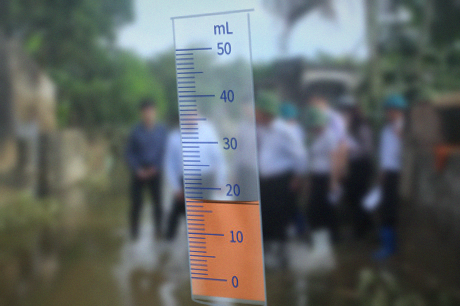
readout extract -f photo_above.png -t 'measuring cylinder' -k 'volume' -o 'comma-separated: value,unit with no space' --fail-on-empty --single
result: 17,mL
